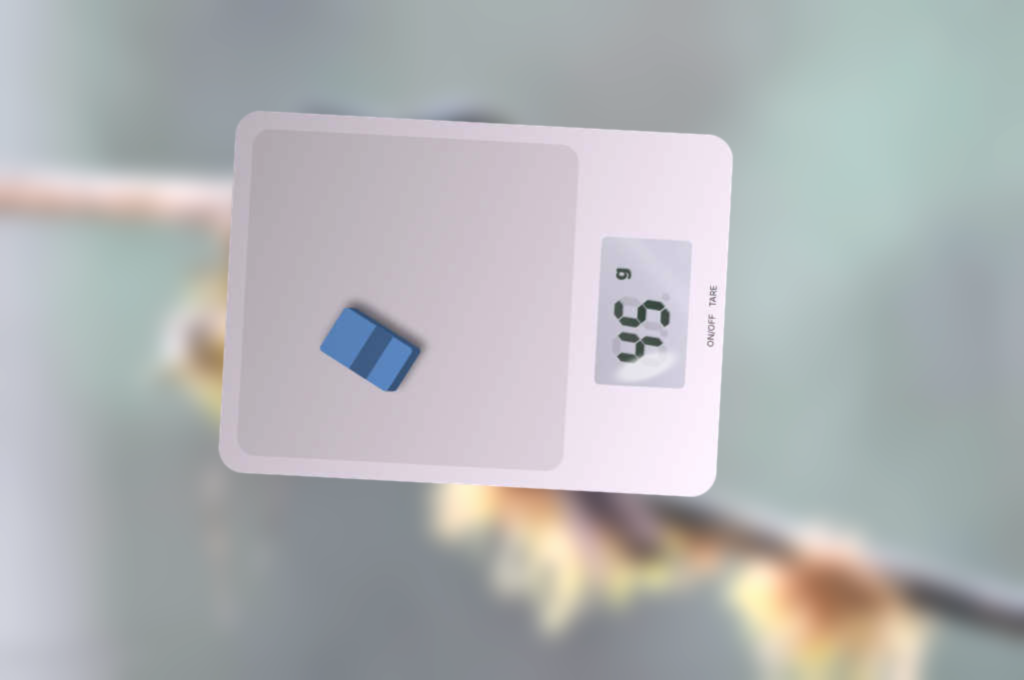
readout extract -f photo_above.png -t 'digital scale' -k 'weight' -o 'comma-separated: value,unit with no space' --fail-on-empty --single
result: 45,g
